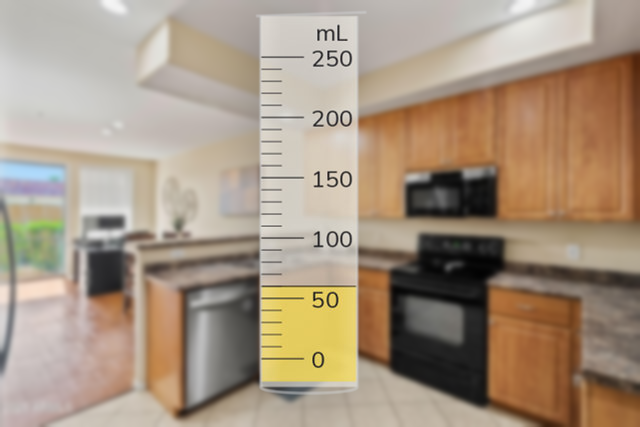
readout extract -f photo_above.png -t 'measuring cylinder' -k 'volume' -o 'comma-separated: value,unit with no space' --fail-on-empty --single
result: 60,mL
